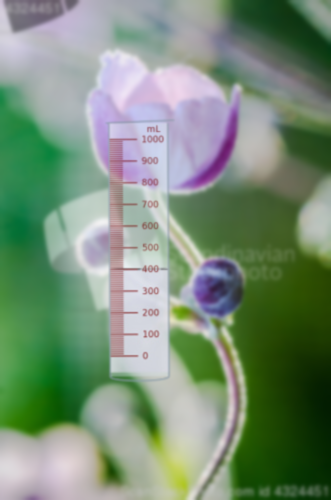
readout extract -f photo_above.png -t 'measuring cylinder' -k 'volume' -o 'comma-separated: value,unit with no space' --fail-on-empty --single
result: 400,mL
